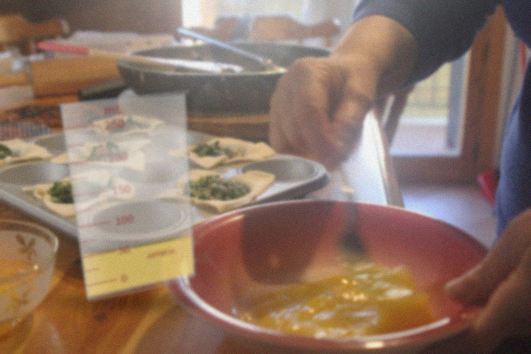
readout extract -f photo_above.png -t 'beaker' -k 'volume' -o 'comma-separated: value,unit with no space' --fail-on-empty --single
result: 50,mL
